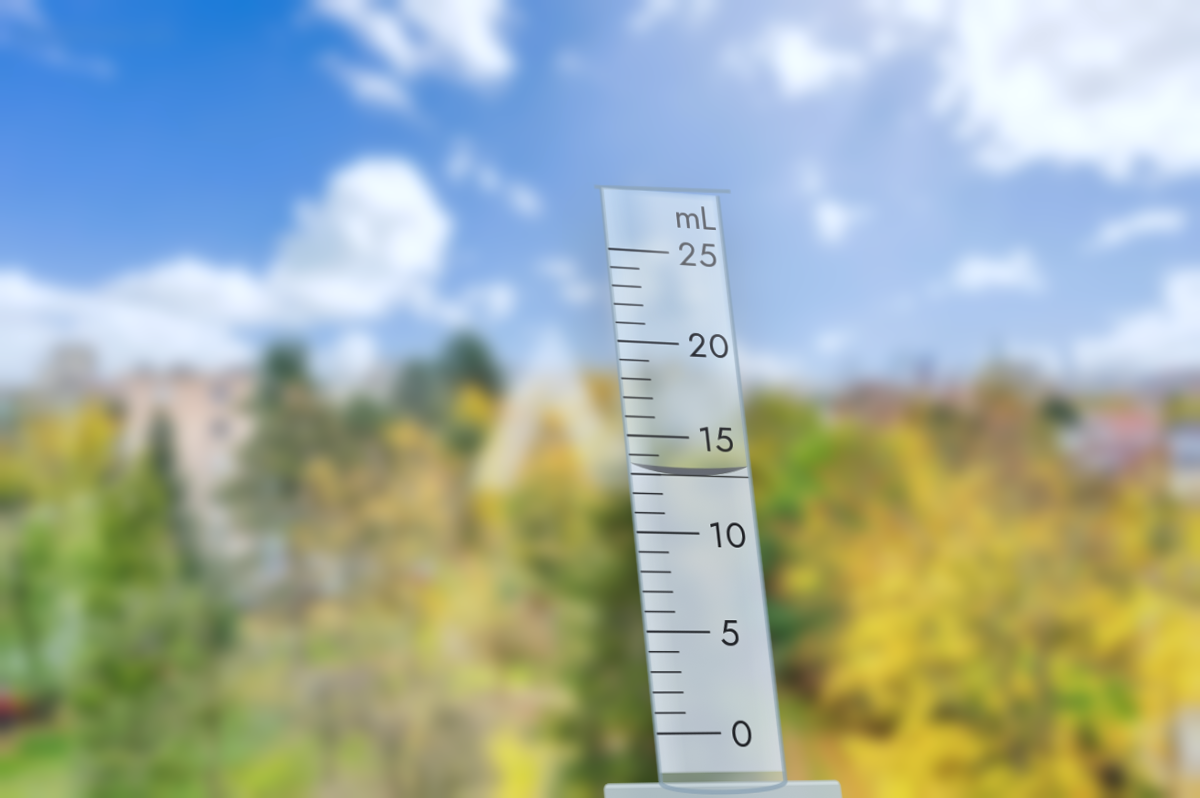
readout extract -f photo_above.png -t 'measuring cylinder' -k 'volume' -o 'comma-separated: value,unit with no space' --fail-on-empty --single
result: 13,mL
